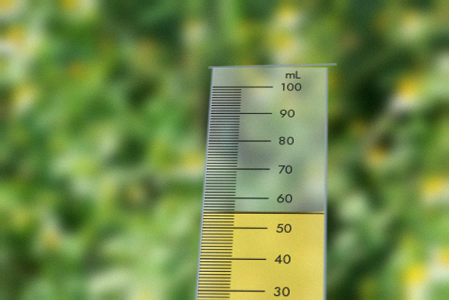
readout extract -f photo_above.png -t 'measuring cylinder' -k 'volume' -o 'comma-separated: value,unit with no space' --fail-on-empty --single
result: 55,mL
